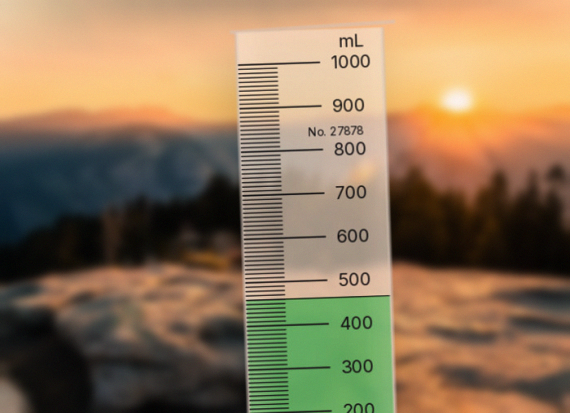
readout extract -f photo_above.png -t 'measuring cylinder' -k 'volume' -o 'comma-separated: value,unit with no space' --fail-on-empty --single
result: 460,mL
